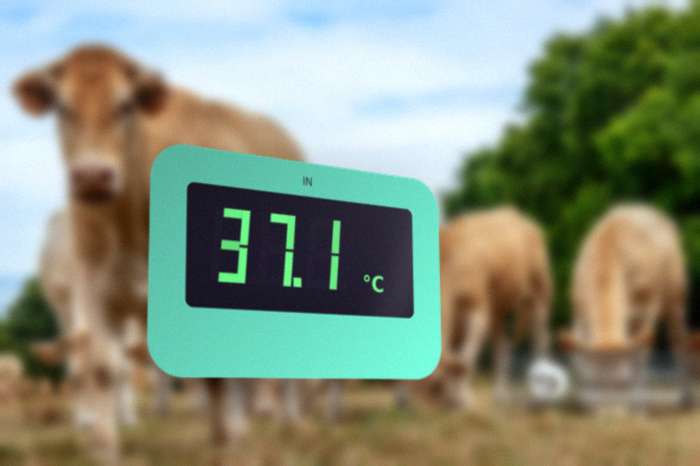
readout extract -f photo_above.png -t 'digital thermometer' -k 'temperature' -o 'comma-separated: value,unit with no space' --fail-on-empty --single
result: 37.1,°C
